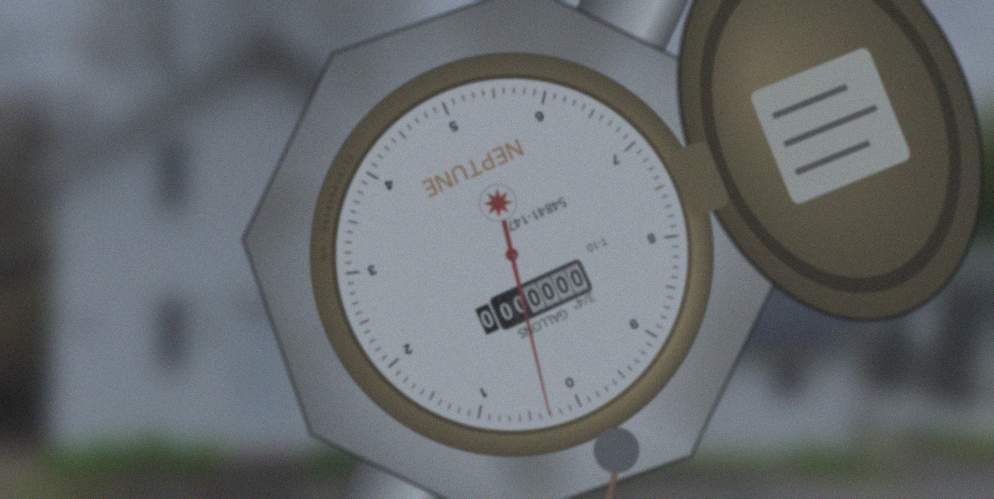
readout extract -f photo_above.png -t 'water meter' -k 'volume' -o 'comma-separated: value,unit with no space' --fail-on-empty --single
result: 0.3,gal
